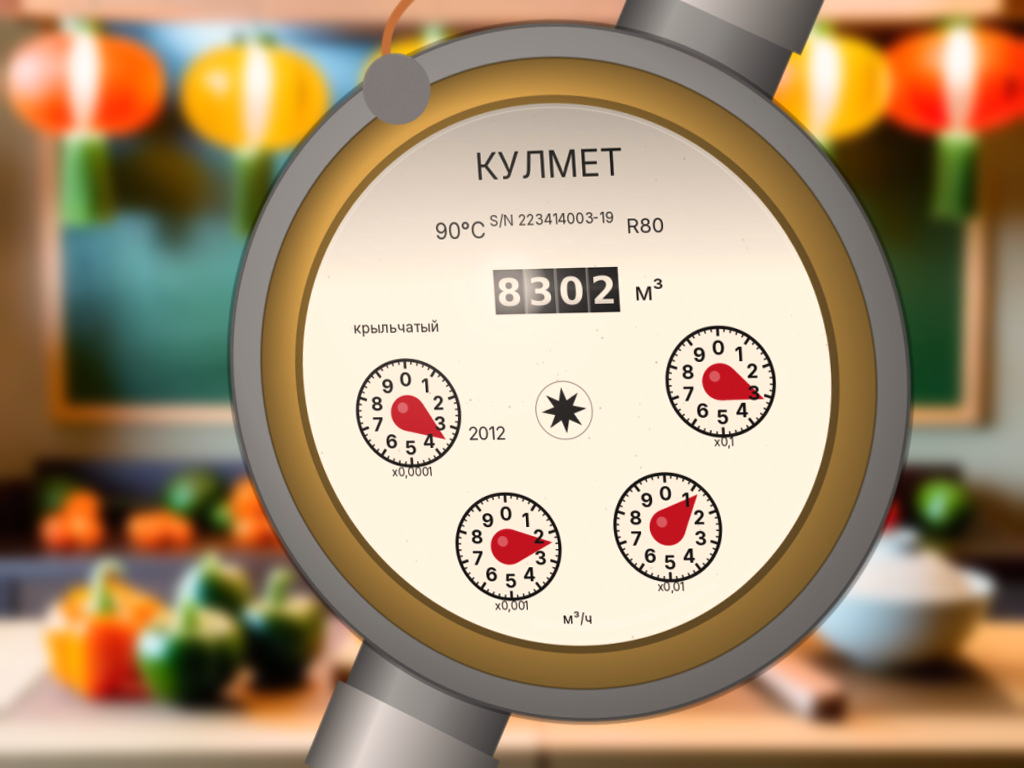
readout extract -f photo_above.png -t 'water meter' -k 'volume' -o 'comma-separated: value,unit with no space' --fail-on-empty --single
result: 8302.3123,m³
